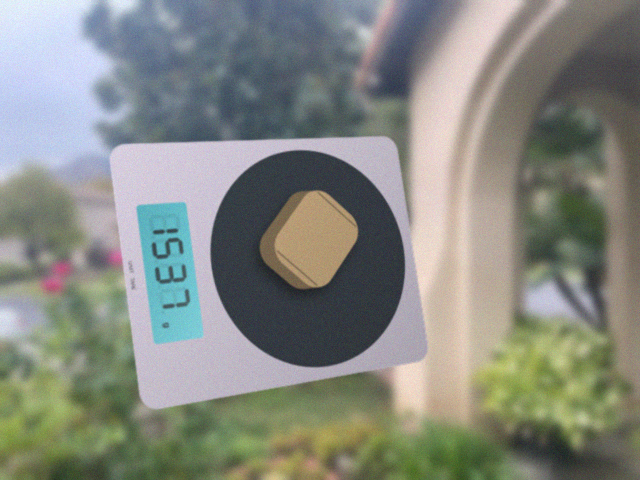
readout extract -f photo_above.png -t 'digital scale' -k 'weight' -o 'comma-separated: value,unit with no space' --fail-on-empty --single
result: 1537,g
